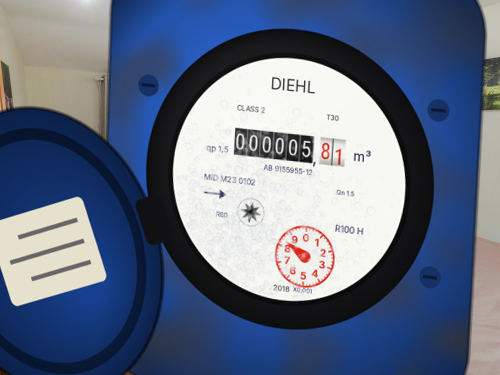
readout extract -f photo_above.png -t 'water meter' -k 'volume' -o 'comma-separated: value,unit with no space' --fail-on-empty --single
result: 5.808,m³
